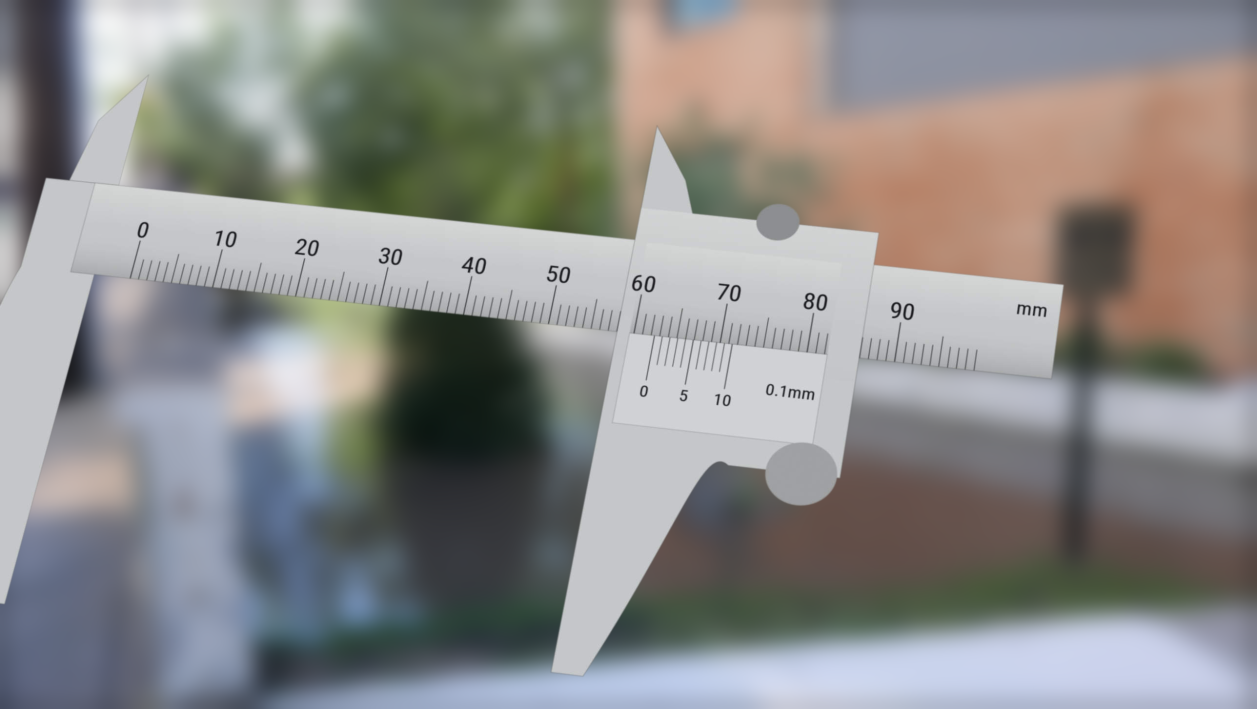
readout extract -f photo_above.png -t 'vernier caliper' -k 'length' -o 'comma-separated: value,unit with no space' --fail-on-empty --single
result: 62.4,mm
